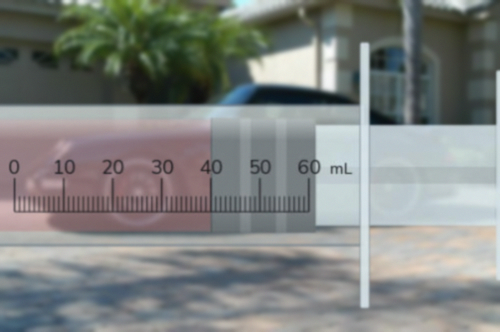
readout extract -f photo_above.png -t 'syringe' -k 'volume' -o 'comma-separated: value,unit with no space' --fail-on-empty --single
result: 40,mL
